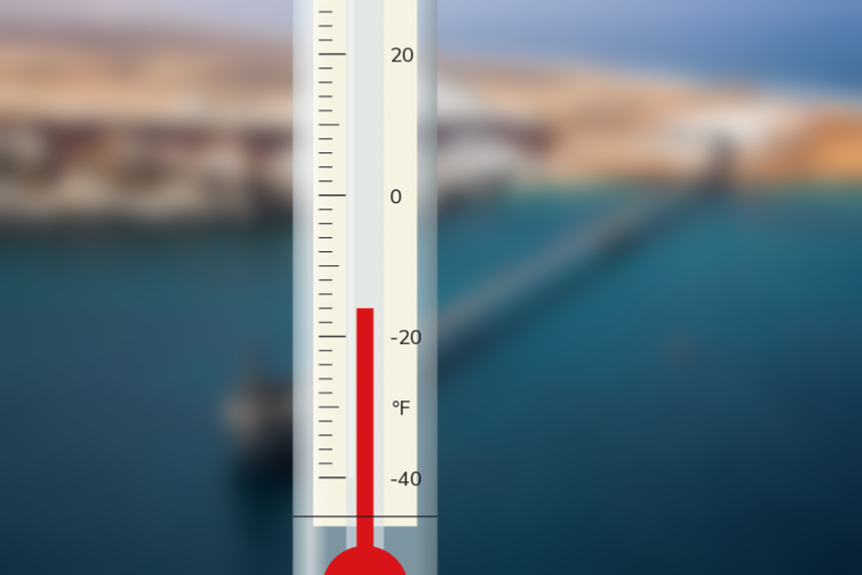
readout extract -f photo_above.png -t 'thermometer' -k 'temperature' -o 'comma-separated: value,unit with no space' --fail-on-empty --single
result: -16,°F
